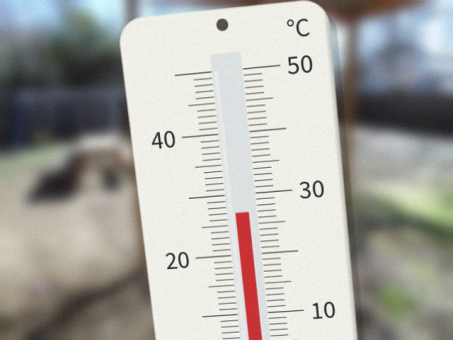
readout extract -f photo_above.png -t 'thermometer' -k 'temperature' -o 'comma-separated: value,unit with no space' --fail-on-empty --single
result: 27,°C
